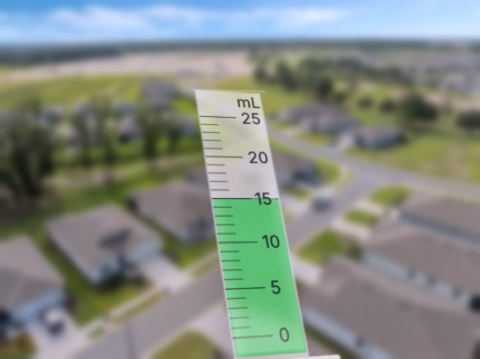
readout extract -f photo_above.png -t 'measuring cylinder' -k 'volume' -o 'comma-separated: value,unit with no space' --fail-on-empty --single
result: 15,mL
